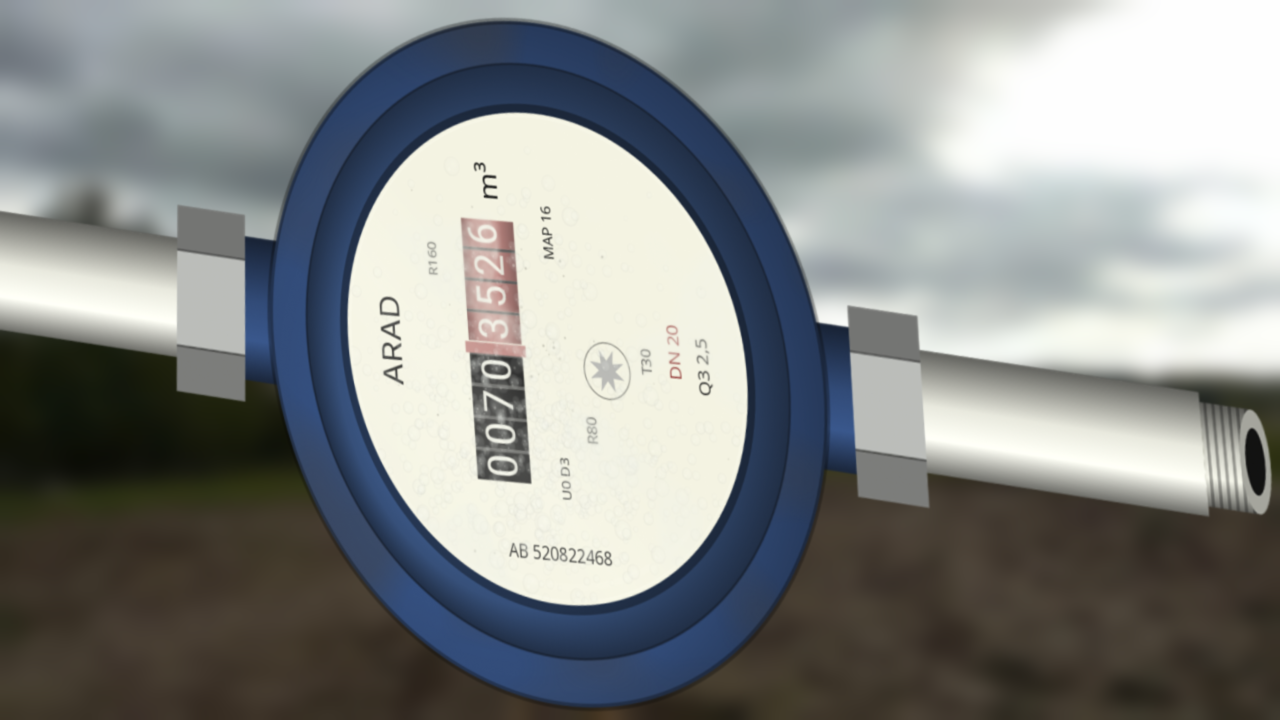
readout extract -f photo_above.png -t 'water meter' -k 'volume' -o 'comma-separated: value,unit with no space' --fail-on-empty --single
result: 70.3526,m³
